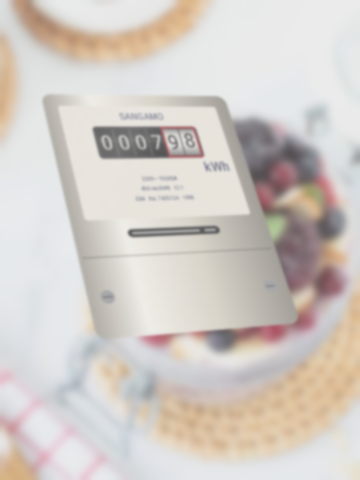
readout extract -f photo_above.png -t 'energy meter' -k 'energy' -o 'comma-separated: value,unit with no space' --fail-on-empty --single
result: 7.98,kWh
